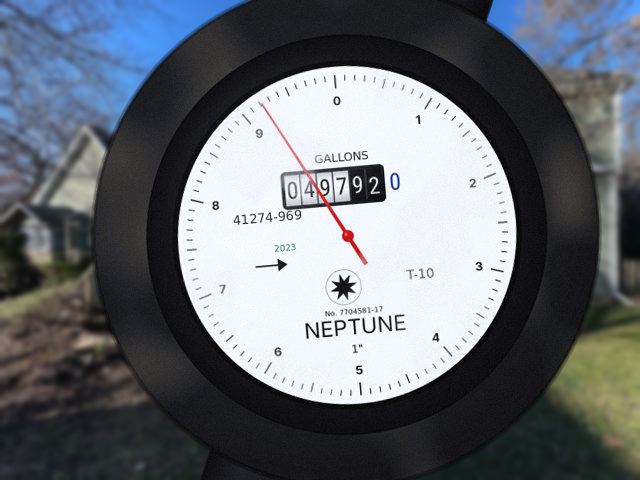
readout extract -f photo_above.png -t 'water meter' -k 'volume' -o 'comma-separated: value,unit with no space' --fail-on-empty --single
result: 497919.2,gal
